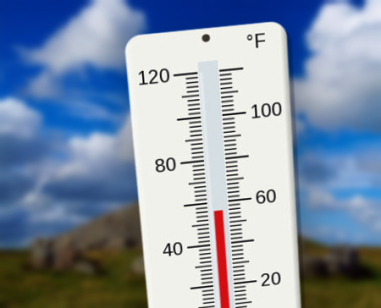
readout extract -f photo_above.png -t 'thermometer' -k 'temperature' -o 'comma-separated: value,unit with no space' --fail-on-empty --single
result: 56,°F
